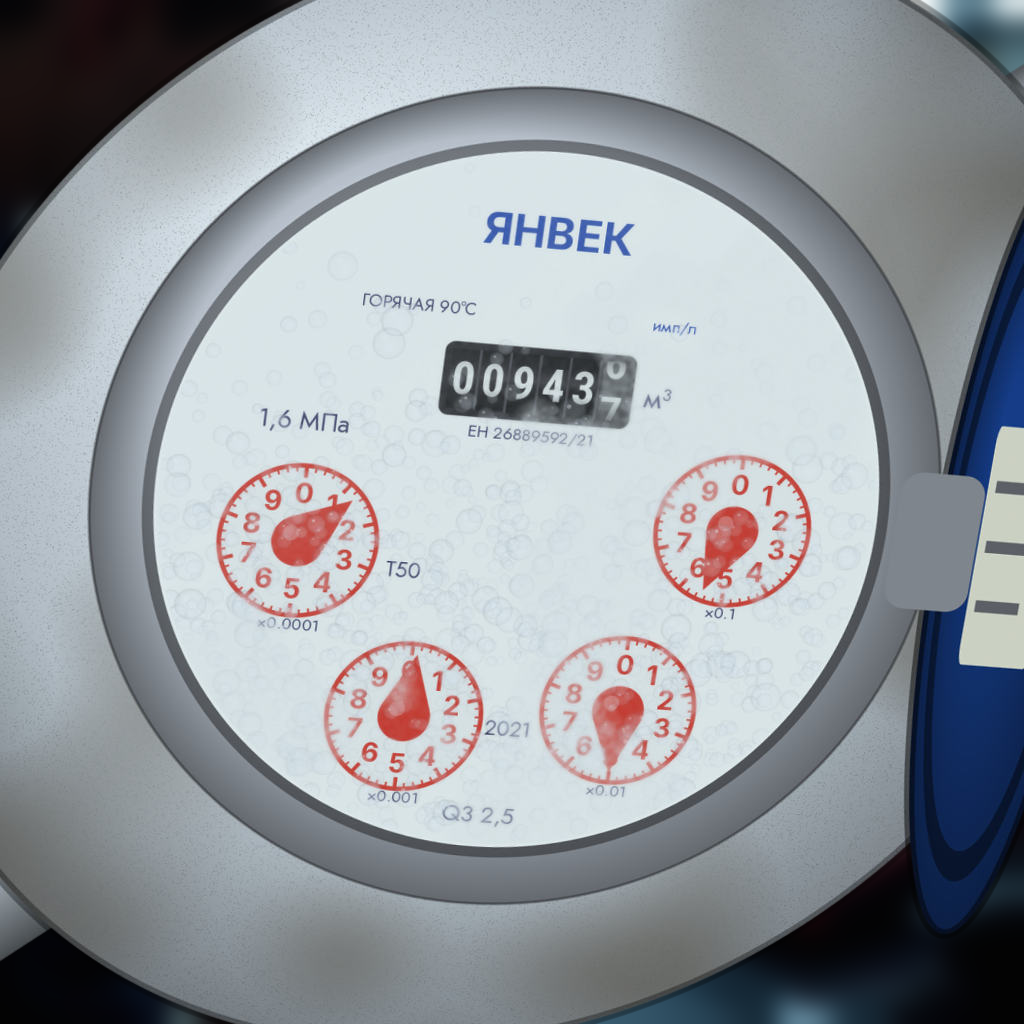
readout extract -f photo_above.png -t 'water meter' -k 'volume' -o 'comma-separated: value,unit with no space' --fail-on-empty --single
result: 9436.5501,m³
